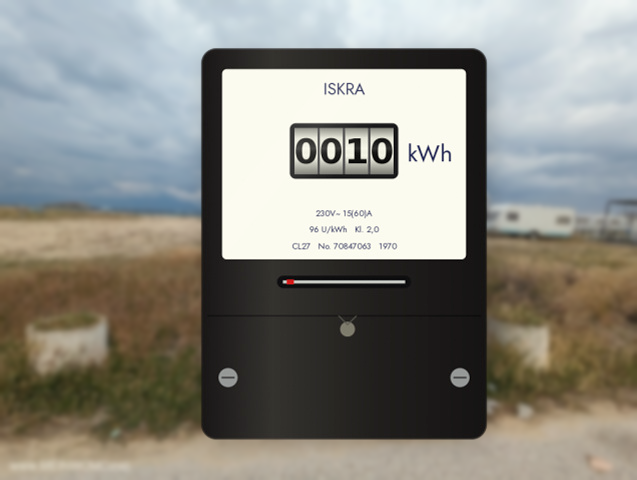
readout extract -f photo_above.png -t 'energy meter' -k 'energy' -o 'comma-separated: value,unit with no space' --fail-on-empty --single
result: 10,kWh
